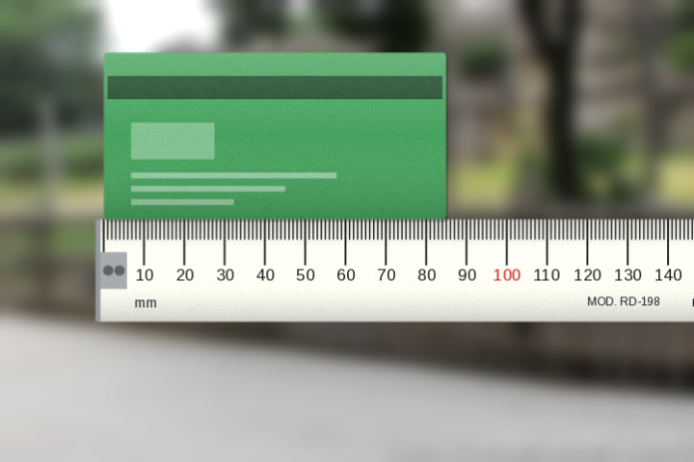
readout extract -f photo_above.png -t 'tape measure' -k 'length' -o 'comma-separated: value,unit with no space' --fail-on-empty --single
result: 85,mm
